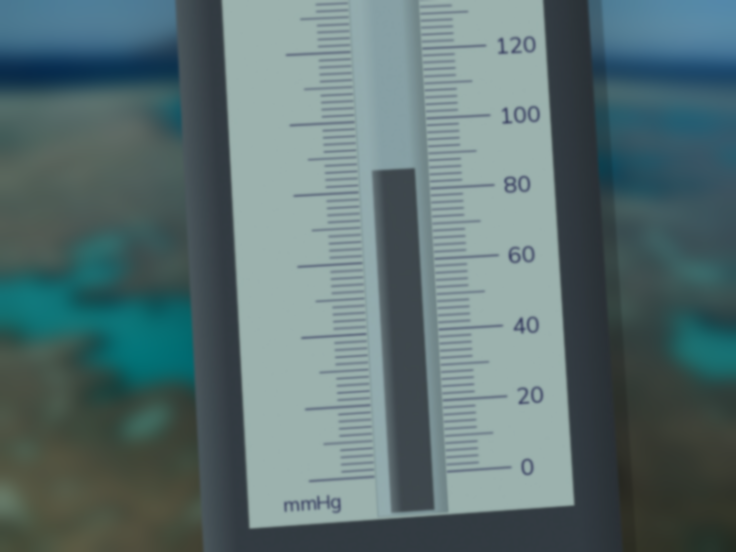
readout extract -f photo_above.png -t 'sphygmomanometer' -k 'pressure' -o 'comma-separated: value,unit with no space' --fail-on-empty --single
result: 86,mmHg
